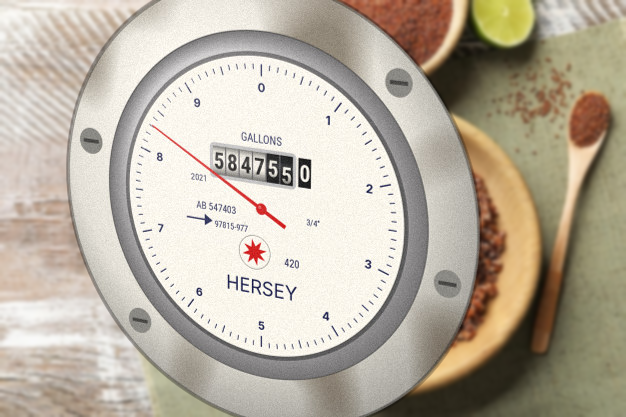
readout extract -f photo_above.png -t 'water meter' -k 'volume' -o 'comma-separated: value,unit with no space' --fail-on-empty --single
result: 5847548.3,gal
